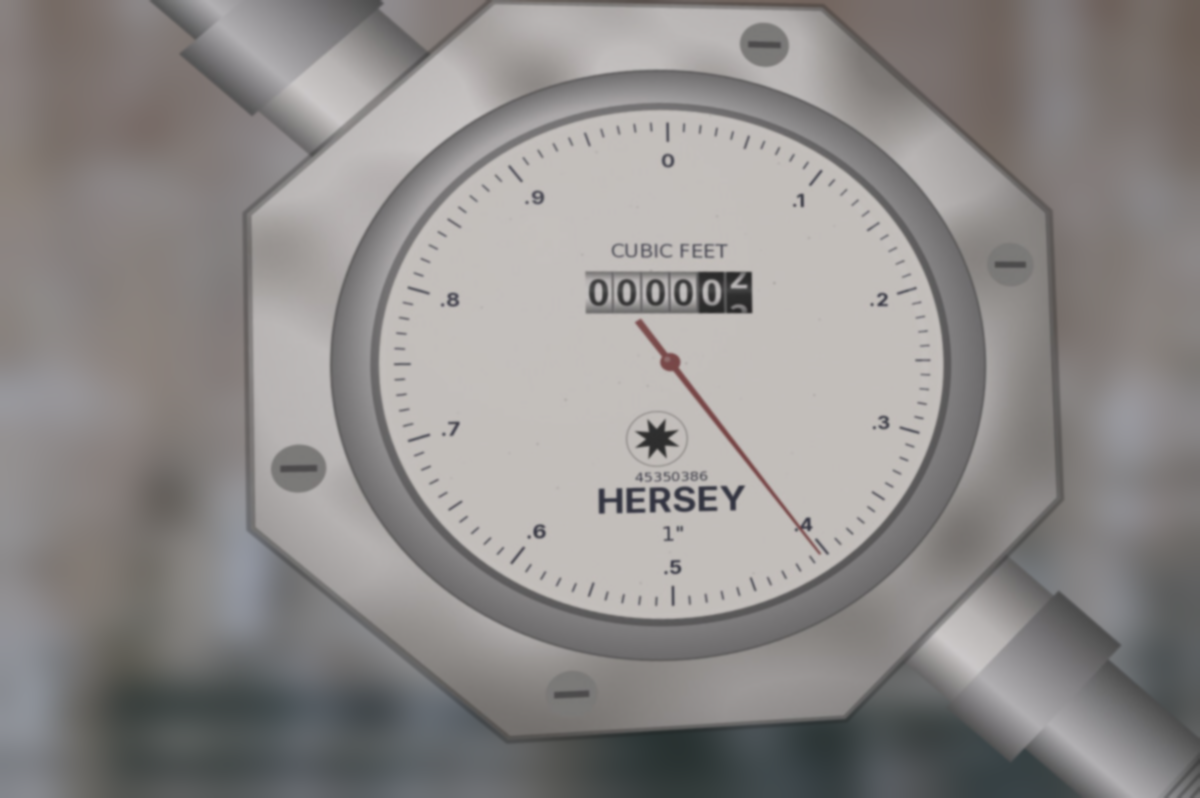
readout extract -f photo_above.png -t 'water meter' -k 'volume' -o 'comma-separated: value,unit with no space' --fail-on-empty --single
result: 2.40,ft³
